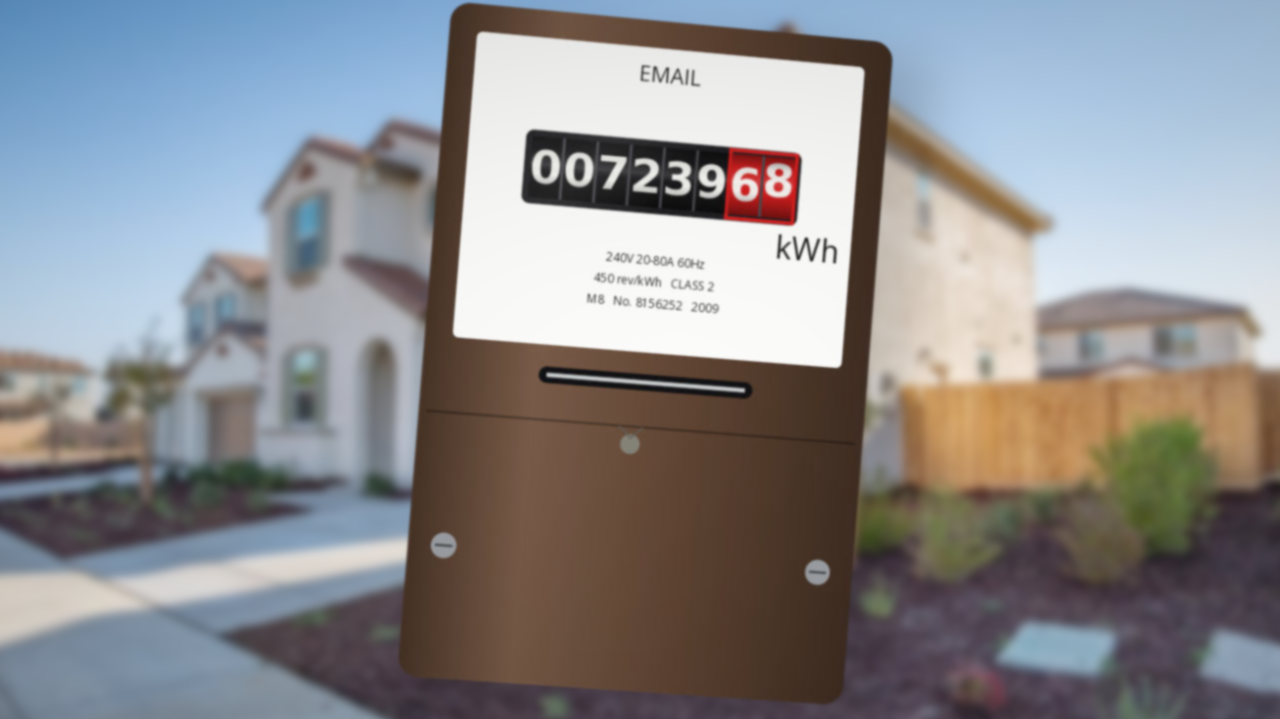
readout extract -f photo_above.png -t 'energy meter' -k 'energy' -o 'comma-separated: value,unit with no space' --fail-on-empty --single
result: 7239.68,kWh
